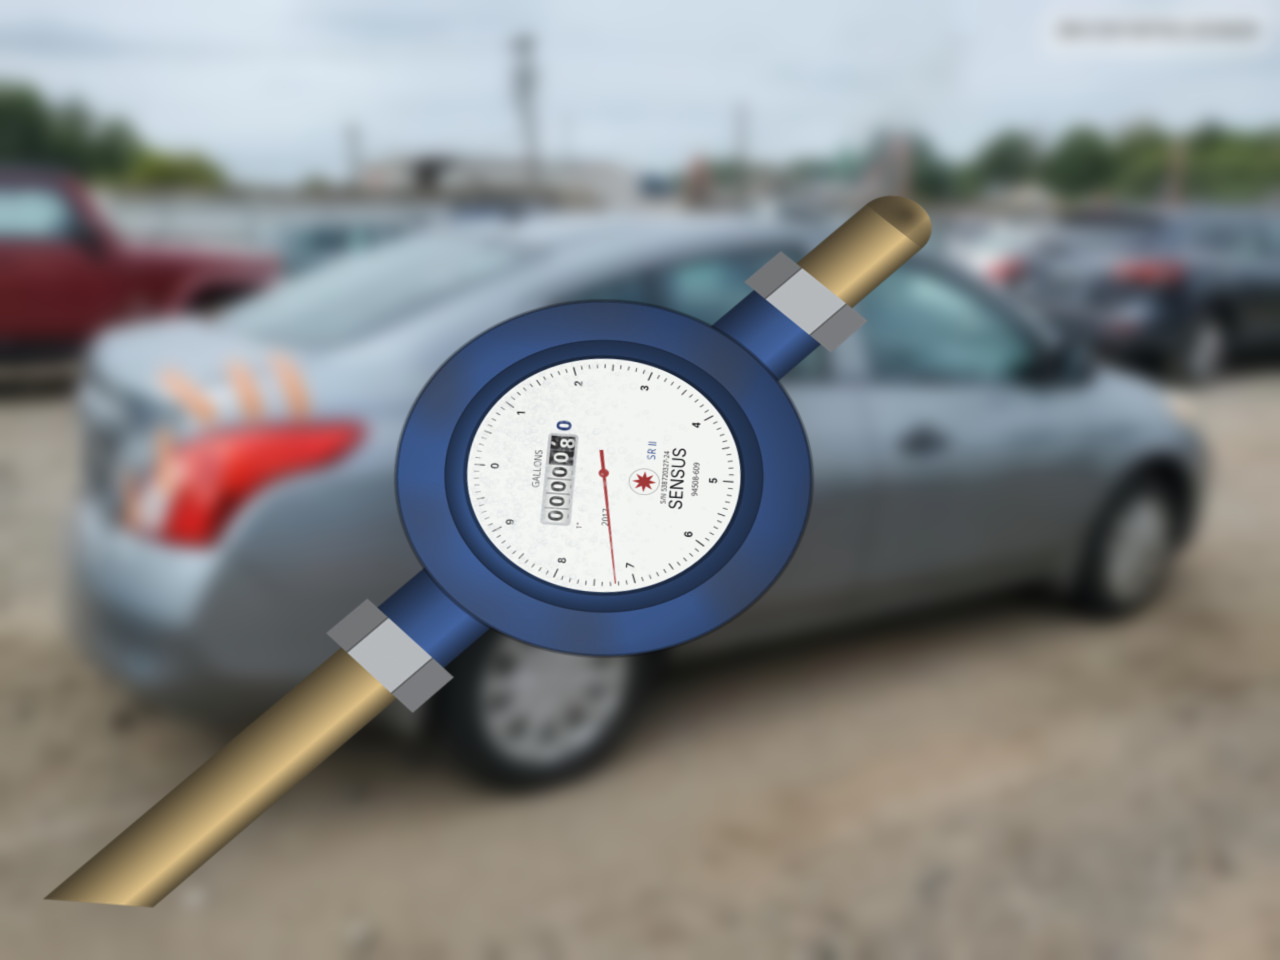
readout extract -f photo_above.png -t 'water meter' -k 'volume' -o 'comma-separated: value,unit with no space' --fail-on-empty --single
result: 77.2,gal
